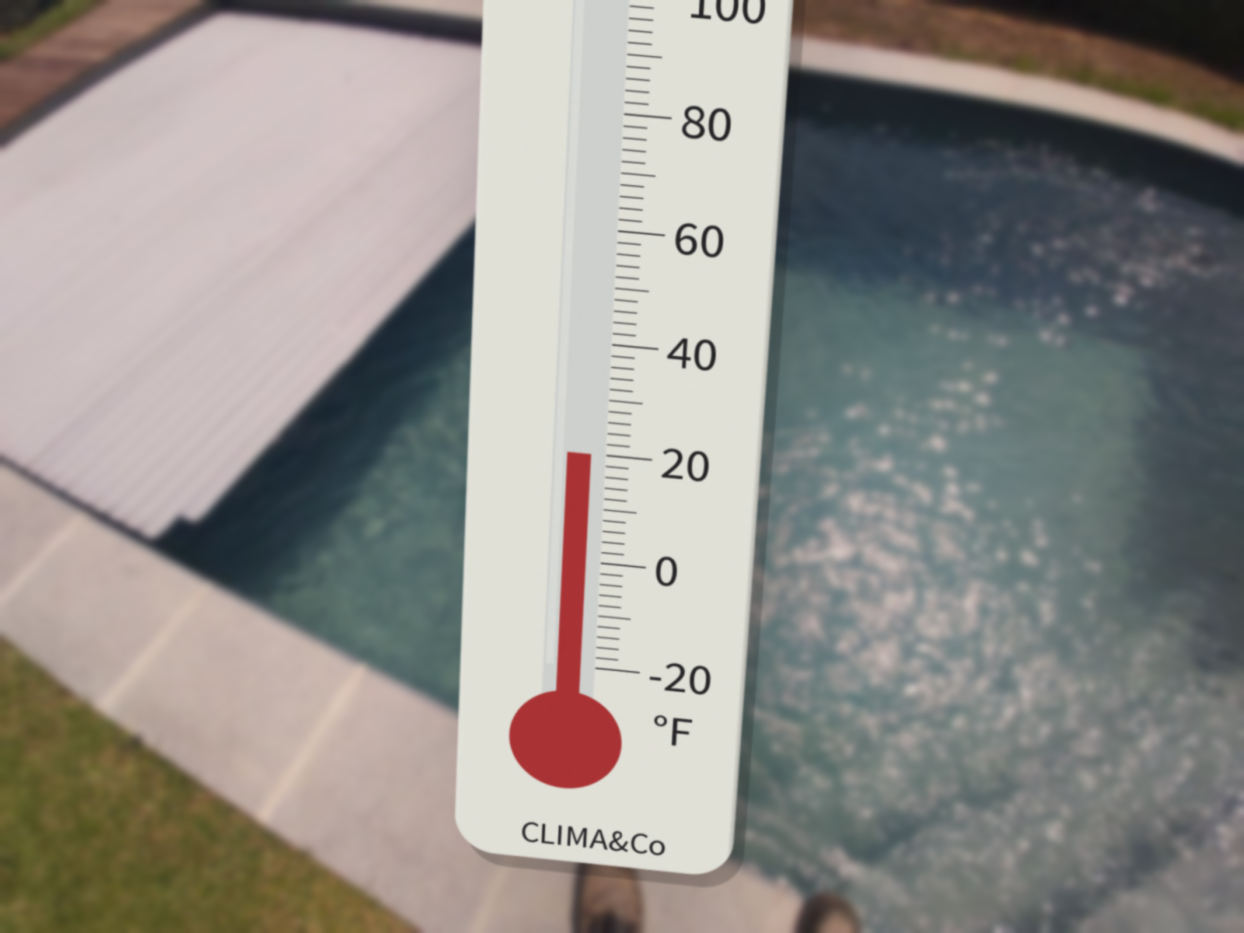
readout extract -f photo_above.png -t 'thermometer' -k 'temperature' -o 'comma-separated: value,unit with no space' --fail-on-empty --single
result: 20,°F
